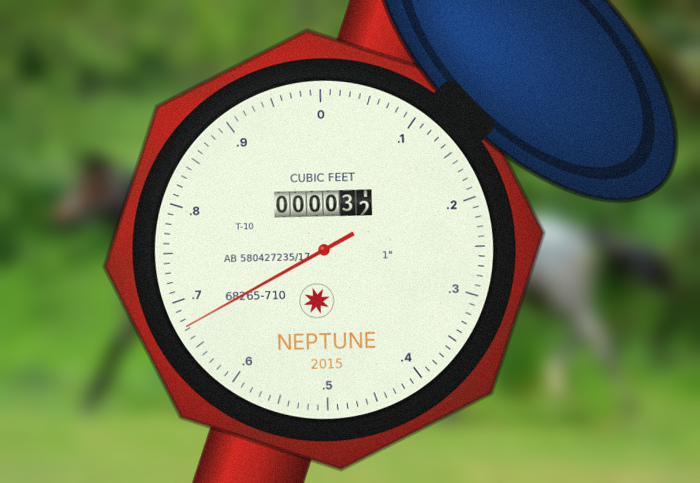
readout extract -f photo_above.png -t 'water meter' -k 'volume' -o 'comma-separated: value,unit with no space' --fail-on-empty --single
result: 31.67,ft³
